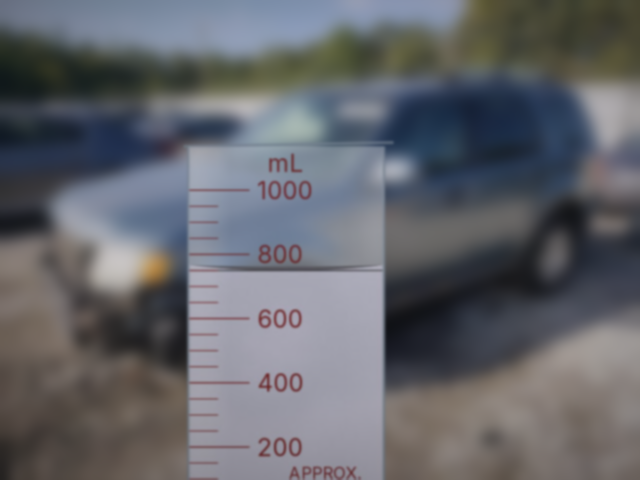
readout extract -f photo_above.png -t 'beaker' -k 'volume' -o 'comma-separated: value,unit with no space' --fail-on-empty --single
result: 750,mL
